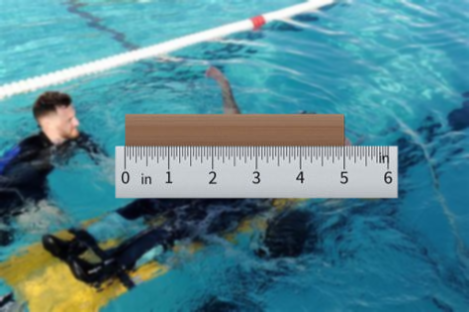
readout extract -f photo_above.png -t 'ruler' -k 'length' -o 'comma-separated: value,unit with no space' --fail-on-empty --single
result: 5,in
